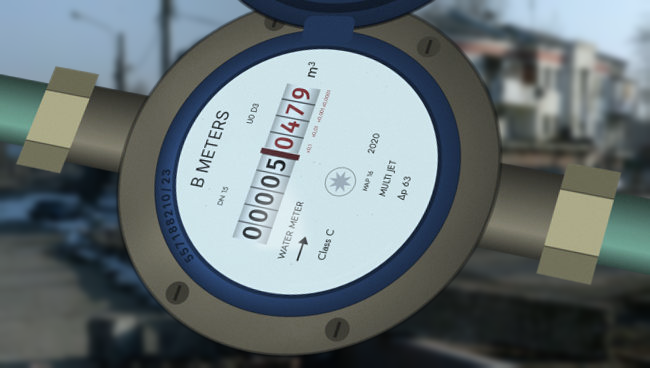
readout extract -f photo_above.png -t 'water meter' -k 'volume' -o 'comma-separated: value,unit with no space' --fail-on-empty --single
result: 5.0479,m³
